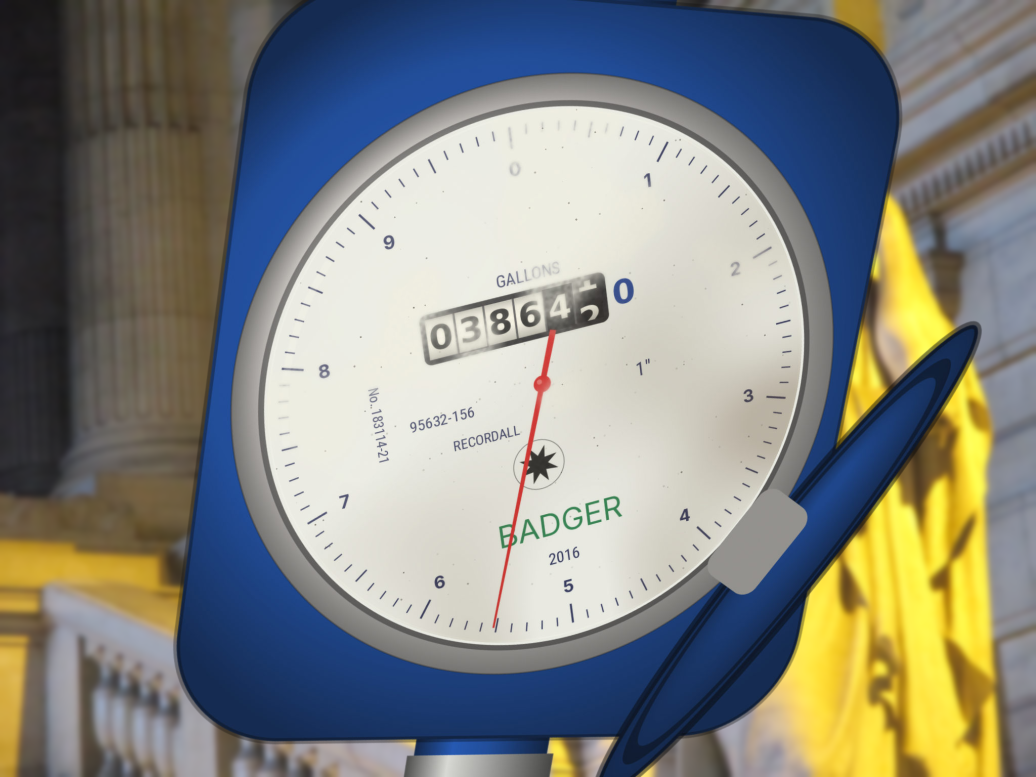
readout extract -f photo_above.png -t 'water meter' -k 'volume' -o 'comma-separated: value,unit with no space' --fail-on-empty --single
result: 386415.5,gal
